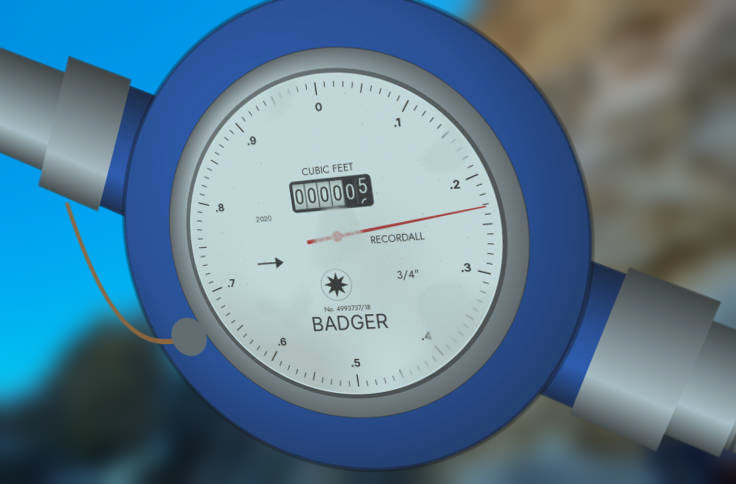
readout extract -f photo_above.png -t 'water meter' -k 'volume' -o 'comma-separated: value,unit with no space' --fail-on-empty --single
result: 5.23,ft³
